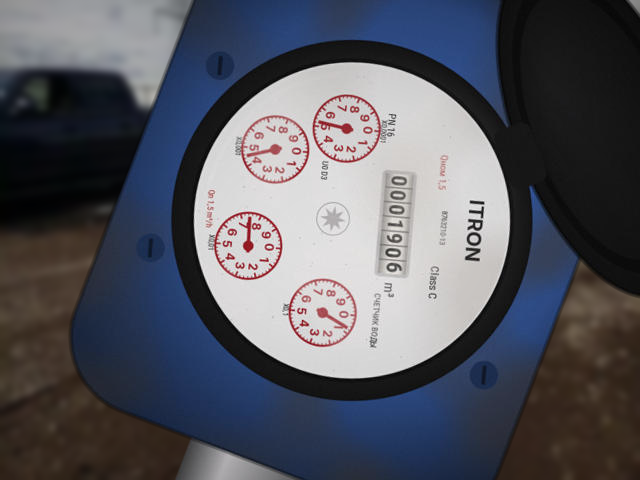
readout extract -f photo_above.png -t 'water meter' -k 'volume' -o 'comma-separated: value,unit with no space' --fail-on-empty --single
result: 1906.0745,m³
